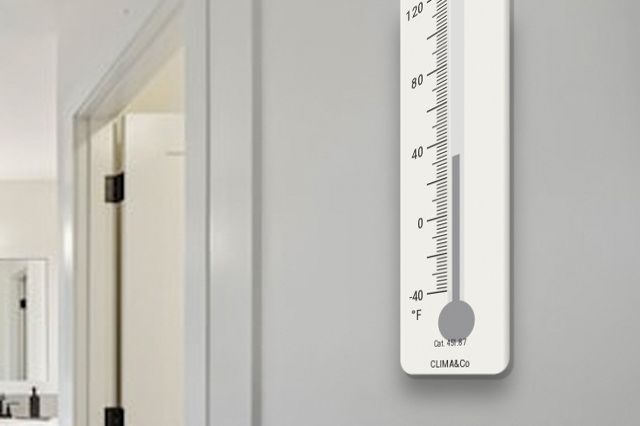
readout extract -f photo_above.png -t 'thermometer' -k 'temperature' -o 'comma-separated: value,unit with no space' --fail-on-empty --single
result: 30,°F
